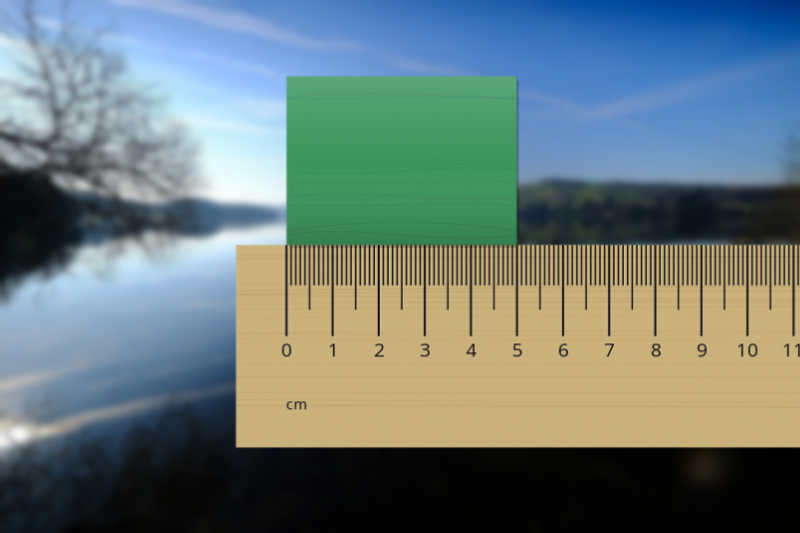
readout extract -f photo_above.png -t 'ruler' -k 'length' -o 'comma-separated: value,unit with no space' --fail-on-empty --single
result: 5,cm
